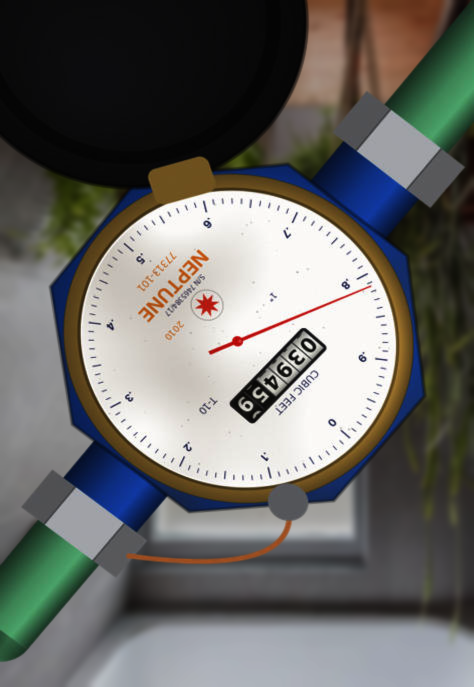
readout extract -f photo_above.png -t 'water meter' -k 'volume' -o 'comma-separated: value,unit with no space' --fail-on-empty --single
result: 39458.81,ft³
